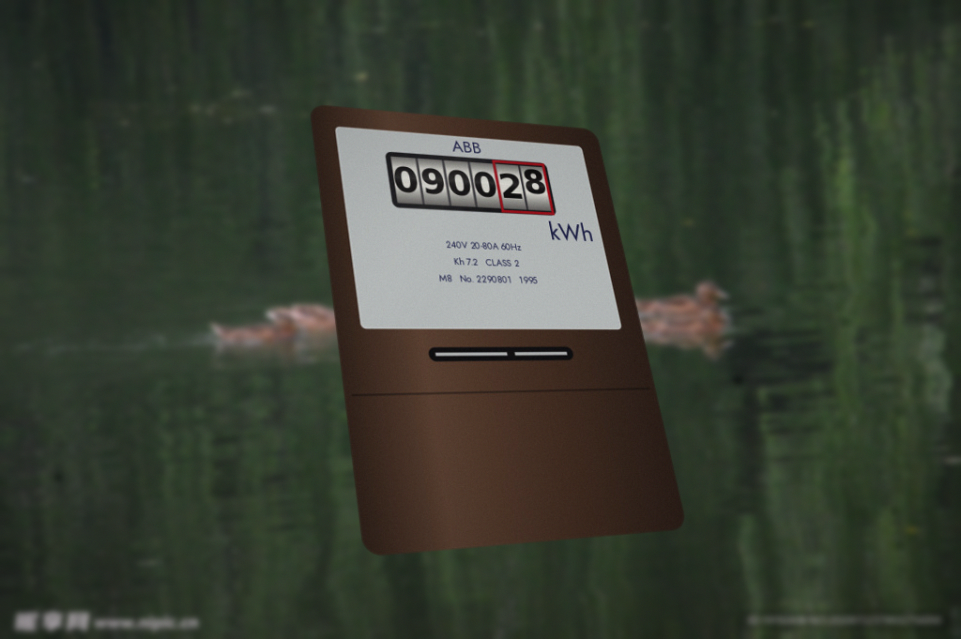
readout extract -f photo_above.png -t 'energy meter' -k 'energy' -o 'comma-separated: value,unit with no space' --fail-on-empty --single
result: 900.28,kWh
